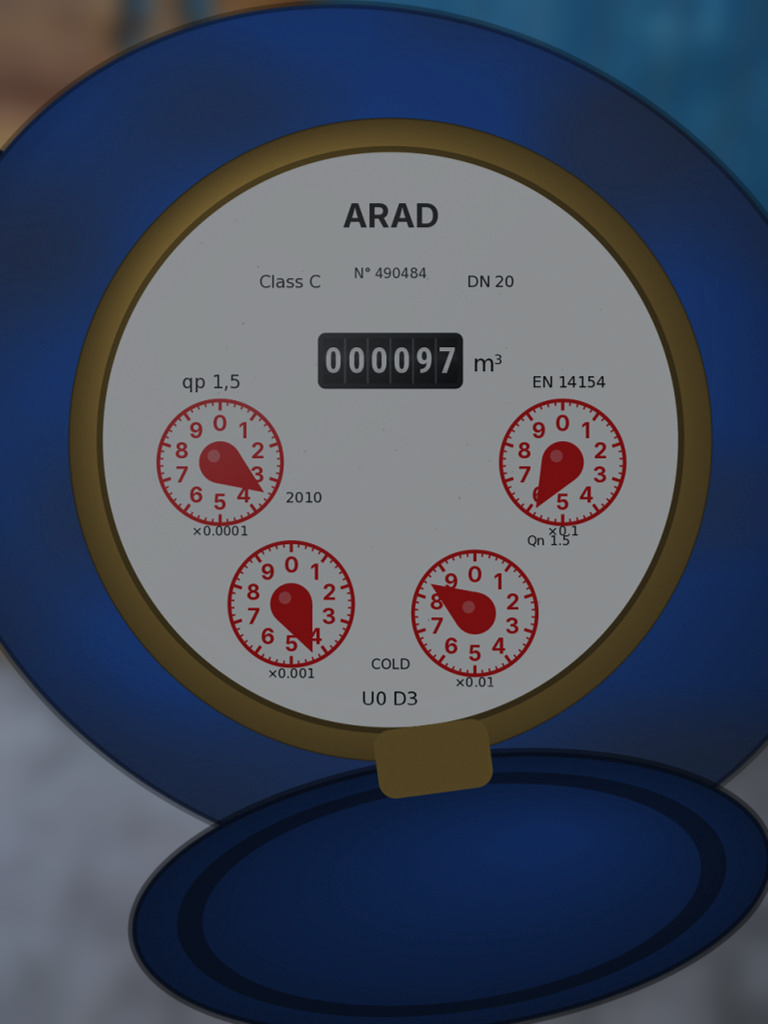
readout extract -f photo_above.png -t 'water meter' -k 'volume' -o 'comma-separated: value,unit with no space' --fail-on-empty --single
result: 97.5843,m³
